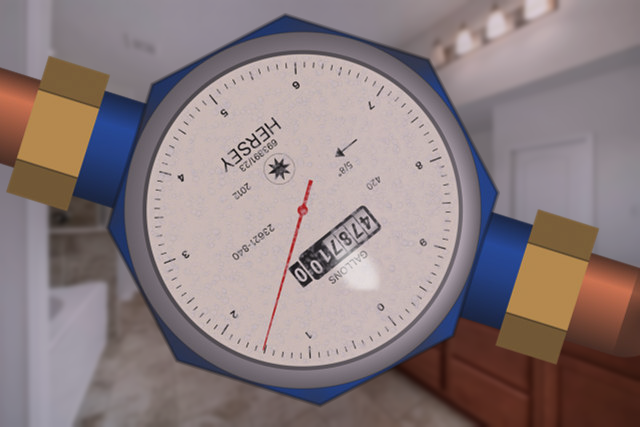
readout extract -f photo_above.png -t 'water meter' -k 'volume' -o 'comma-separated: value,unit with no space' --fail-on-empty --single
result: 4787101.5,gal
